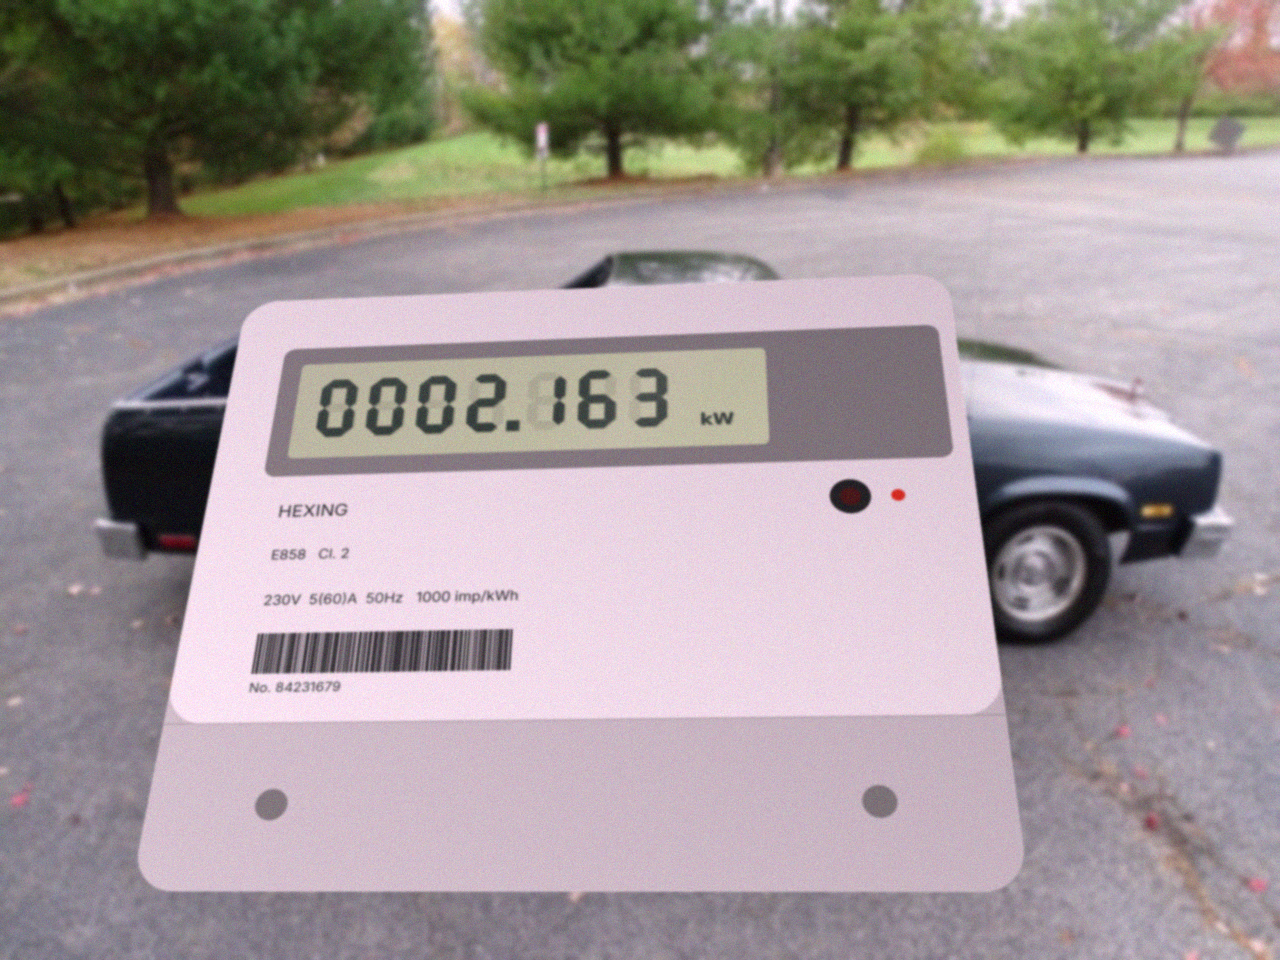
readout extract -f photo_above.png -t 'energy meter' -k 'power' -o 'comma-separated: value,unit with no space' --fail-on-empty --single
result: 2.163,kW
